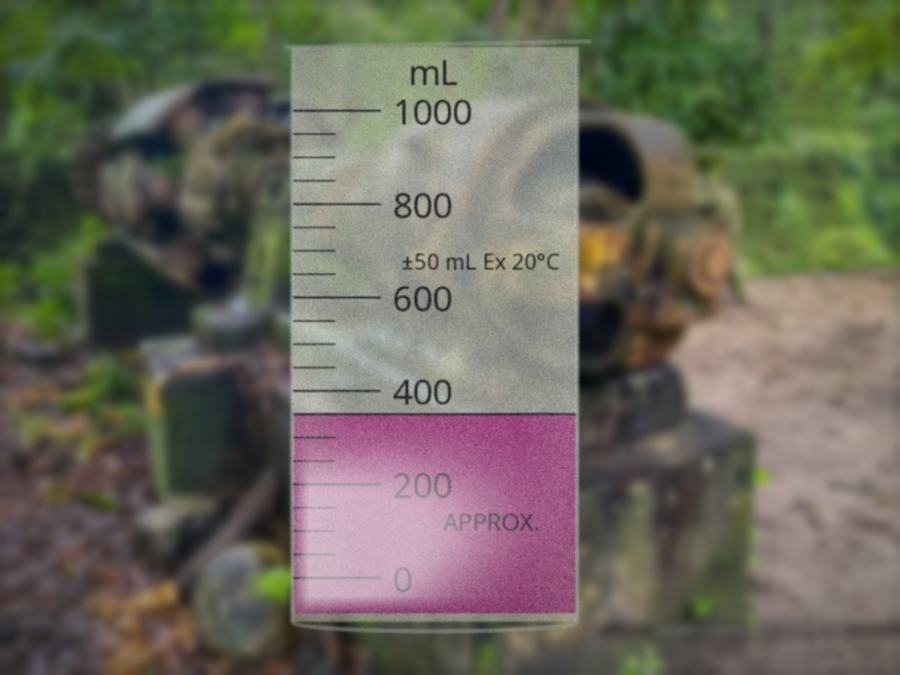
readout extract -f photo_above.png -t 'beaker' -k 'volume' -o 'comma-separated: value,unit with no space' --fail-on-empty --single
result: 350,mL
